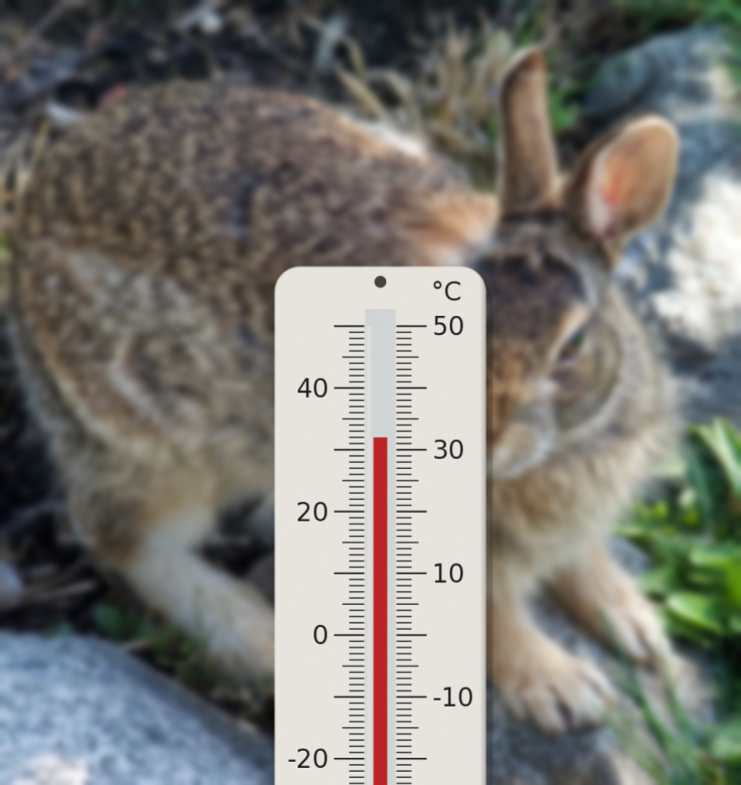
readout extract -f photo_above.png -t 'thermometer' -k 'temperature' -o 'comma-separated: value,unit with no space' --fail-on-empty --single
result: 32,°C
